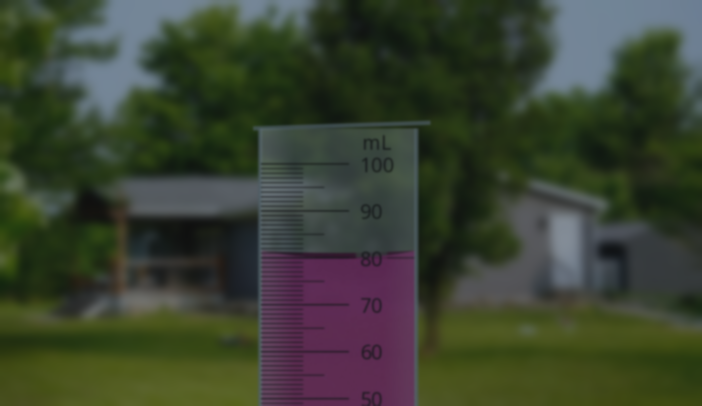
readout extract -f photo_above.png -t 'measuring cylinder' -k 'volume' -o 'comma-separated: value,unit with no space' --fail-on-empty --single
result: 80,mL
